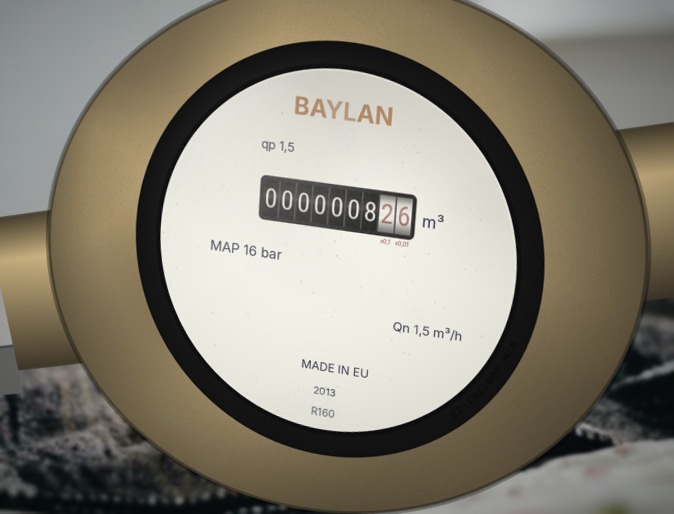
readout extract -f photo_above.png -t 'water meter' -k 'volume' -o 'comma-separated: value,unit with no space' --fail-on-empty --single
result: 8.26,m³
